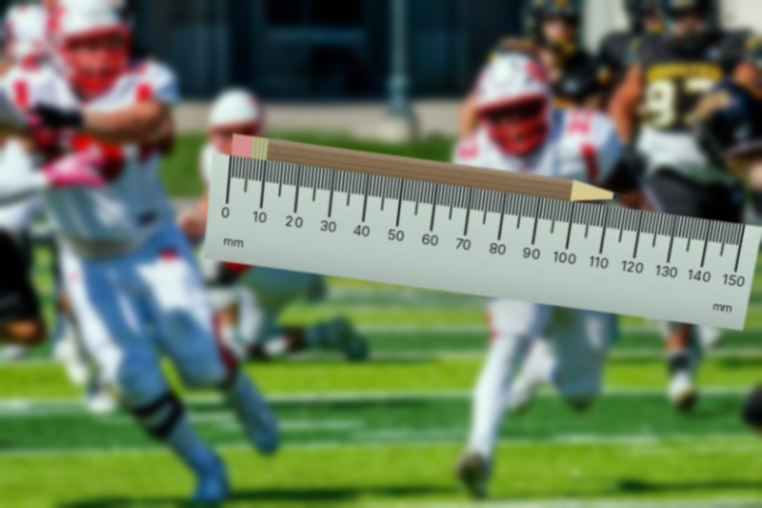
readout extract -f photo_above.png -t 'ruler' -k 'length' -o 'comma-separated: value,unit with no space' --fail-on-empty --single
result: 115,mm
